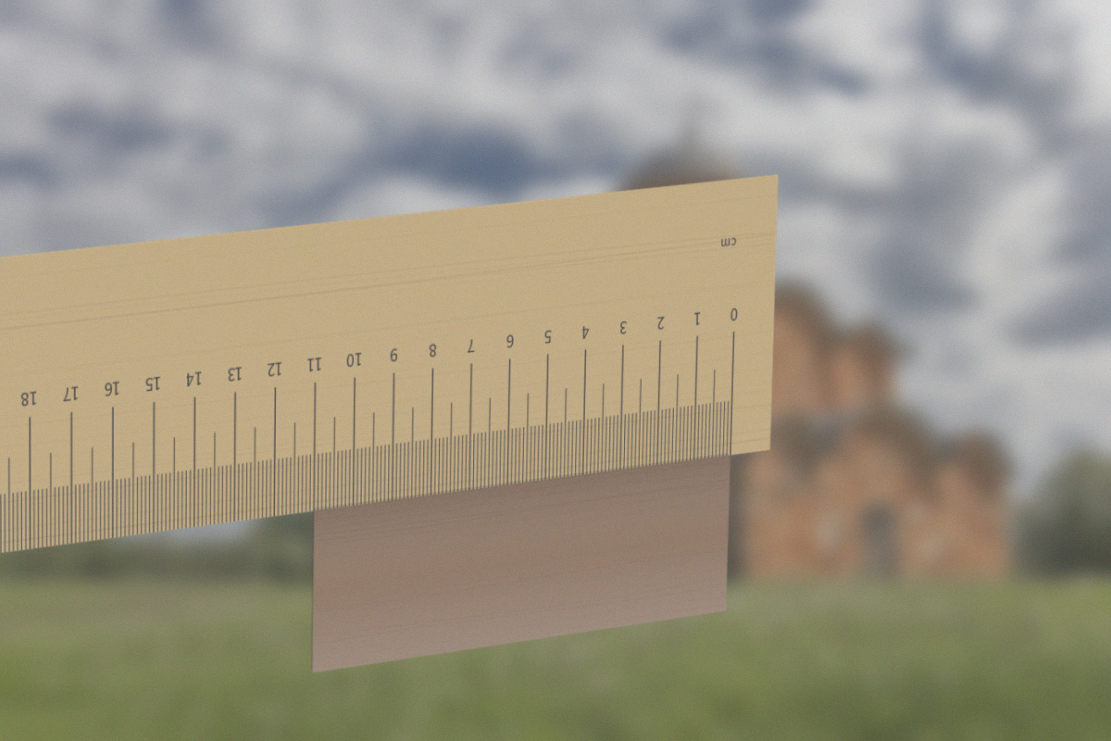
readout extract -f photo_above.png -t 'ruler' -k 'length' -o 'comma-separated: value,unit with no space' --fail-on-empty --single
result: 11,cm
